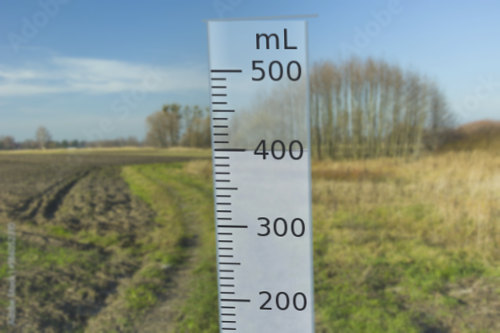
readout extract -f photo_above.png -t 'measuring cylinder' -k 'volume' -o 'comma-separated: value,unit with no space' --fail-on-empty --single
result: 400,mL
